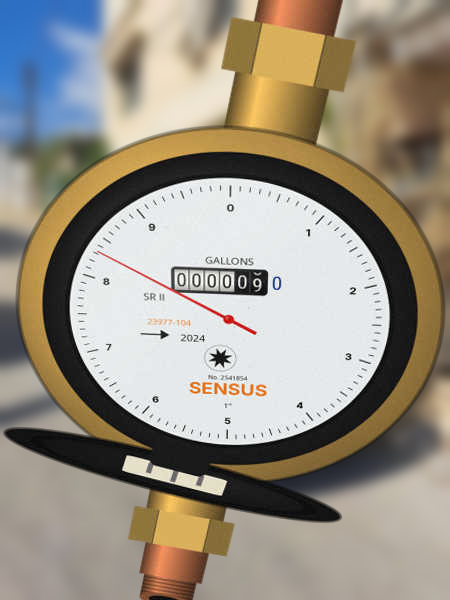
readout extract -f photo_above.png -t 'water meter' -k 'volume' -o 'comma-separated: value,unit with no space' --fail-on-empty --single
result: 88.3,gal
